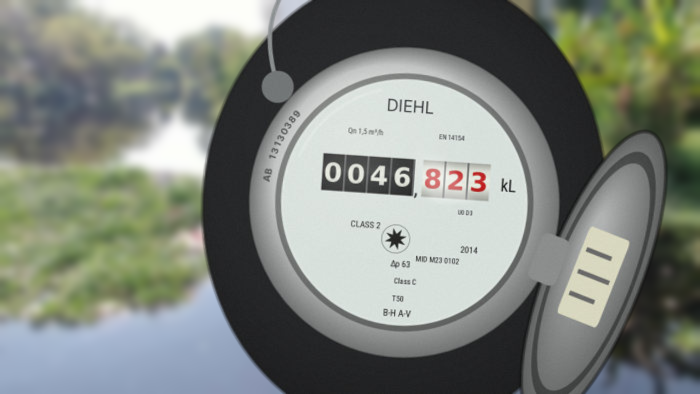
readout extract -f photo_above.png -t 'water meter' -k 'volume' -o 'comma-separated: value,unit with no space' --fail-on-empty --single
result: 46.823,kL
